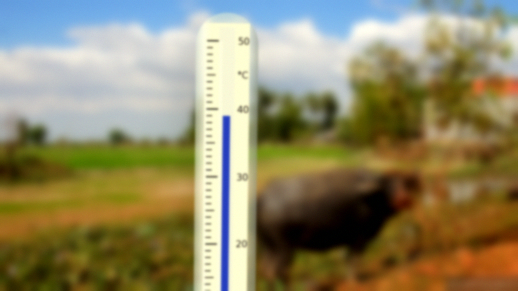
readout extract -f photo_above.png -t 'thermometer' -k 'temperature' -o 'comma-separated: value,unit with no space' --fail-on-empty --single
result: 39,°C
